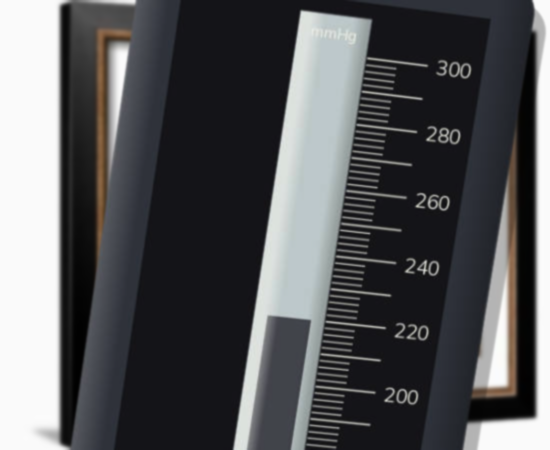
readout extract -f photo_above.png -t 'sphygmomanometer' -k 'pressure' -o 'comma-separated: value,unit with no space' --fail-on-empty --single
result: 220,mmHg
